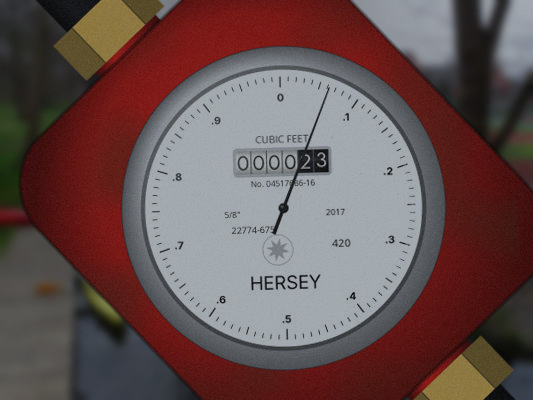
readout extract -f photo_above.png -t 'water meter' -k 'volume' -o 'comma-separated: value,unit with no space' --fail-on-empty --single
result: 23.06,ft³
